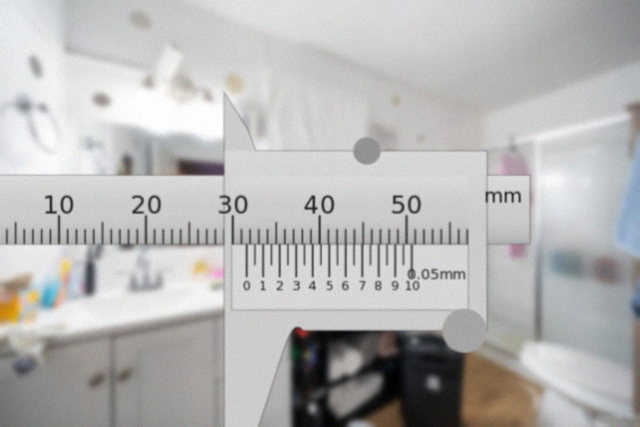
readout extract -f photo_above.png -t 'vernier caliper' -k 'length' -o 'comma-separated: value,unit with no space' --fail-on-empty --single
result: 31.6,mm
